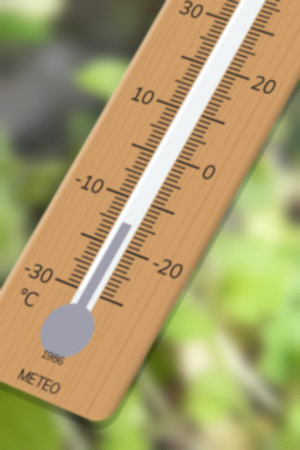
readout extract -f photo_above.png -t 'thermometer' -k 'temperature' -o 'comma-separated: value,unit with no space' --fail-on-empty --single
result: -15,°C
